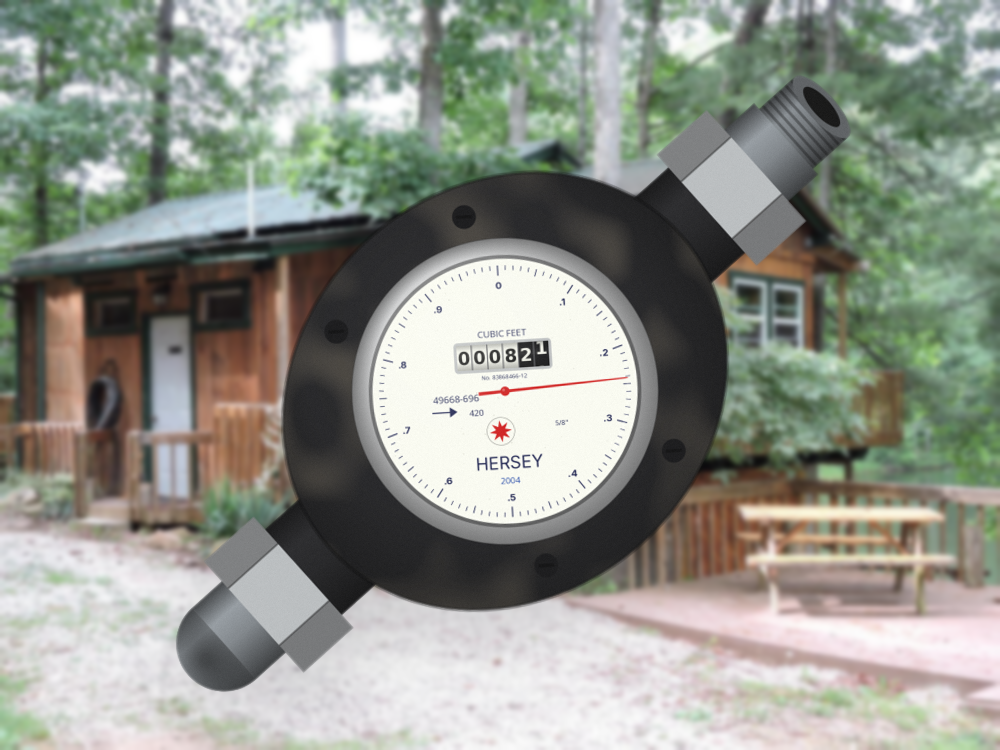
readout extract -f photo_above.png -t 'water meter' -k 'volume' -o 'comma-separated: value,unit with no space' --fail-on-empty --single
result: 821.24,ft³
